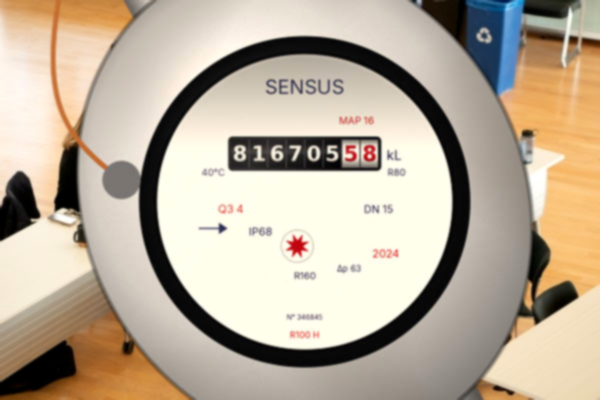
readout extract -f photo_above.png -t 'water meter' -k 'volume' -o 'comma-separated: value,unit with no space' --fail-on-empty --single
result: 816705.58,kL
